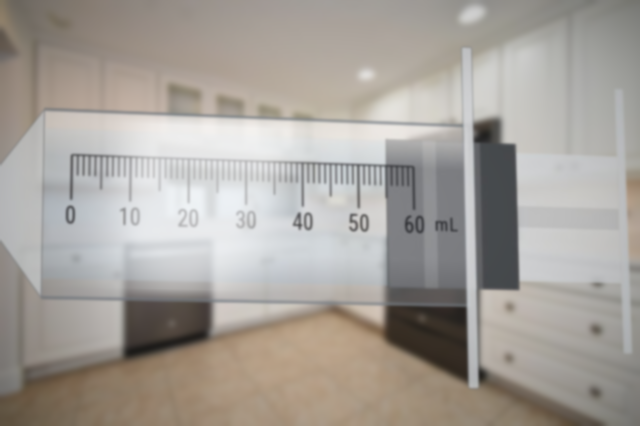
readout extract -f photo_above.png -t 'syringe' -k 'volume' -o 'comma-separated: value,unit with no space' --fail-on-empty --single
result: 55,mL
